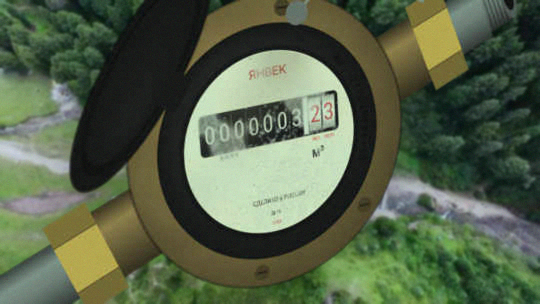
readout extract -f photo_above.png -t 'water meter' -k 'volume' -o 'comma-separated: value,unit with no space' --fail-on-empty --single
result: 3.23,m³
